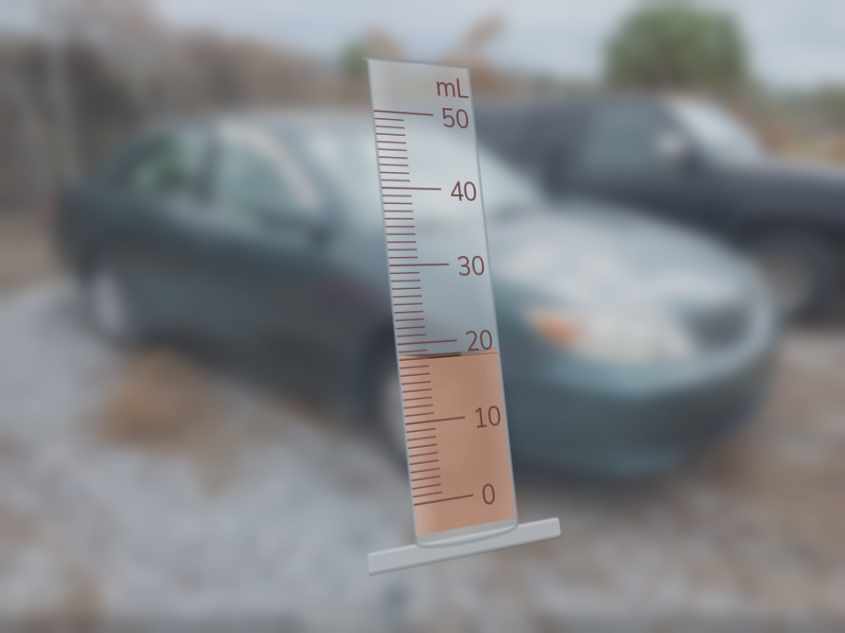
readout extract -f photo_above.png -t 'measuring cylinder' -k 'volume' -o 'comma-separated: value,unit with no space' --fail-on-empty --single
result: 18,mL
